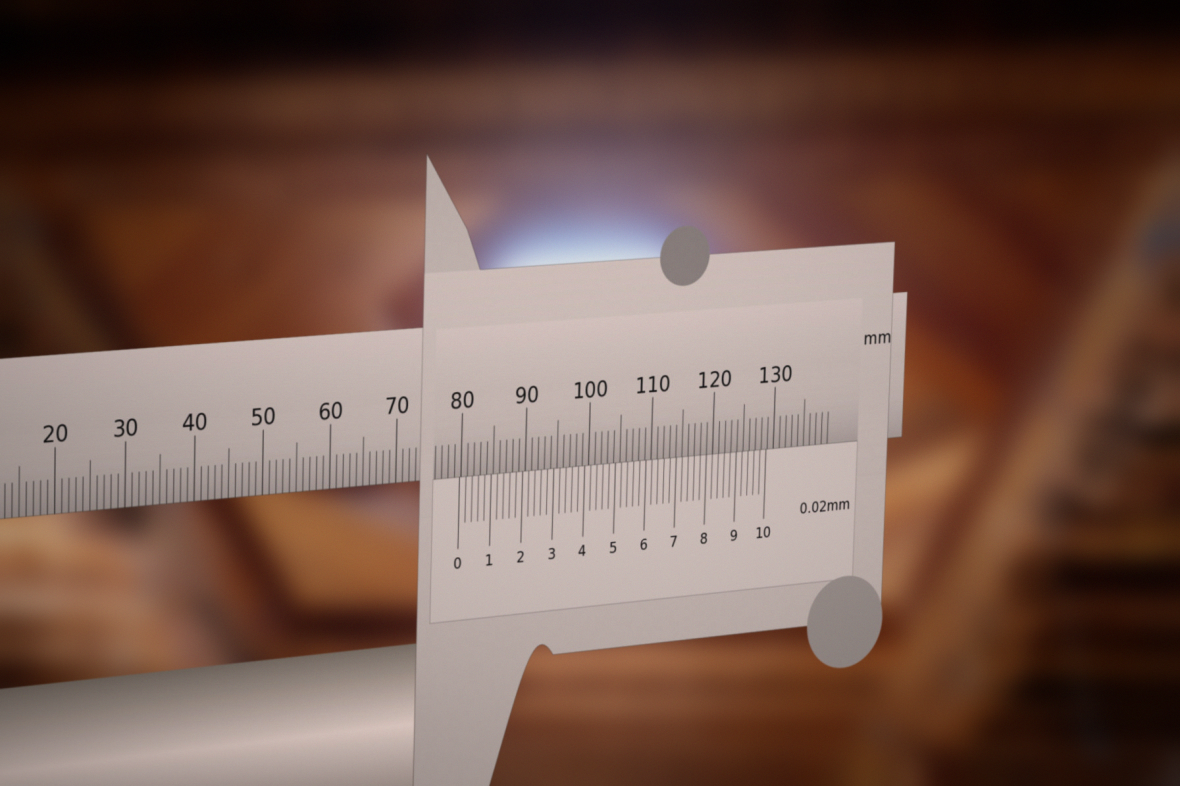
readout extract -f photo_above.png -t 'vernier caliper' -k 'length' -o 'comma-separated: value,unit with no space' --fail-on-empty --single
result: 79.8,mm
